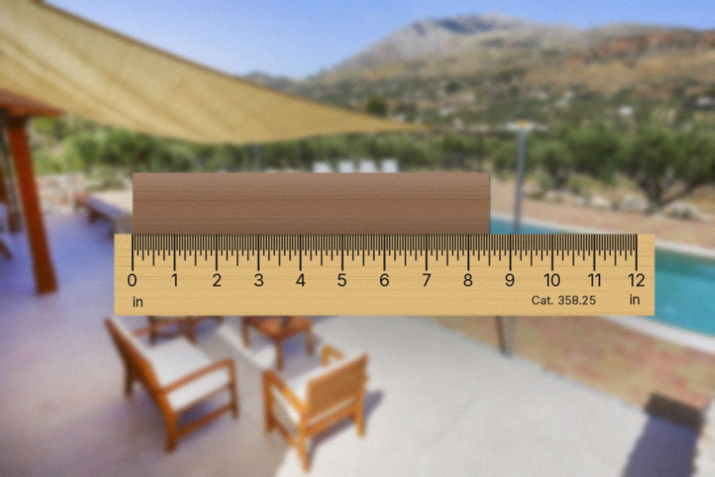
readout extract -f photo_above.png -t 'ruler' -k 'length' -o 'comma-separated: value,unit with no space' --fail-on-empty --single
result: 8.5,in
